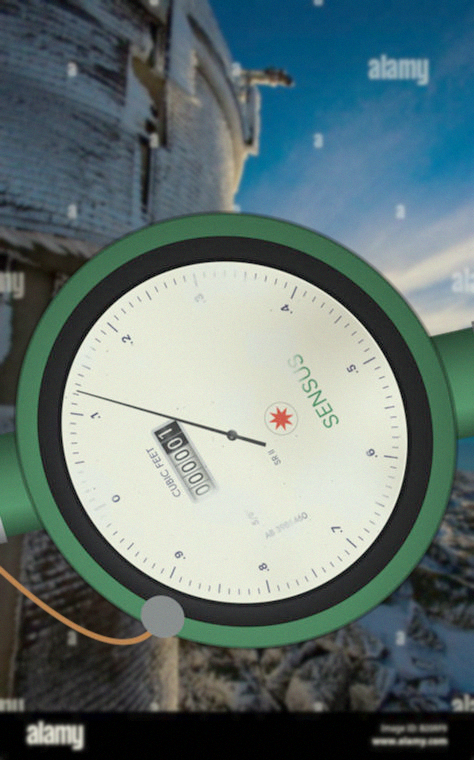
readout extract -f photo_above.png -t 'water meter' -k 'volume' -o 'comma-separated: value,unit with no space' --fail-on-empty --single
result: 1.12,ft³
